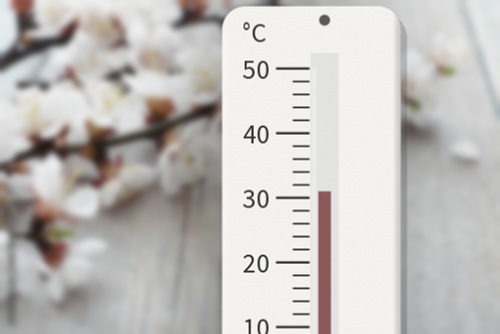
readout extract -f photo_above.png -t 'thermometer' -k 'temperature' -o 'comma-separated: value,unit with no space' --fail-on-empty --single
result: 31,°C
